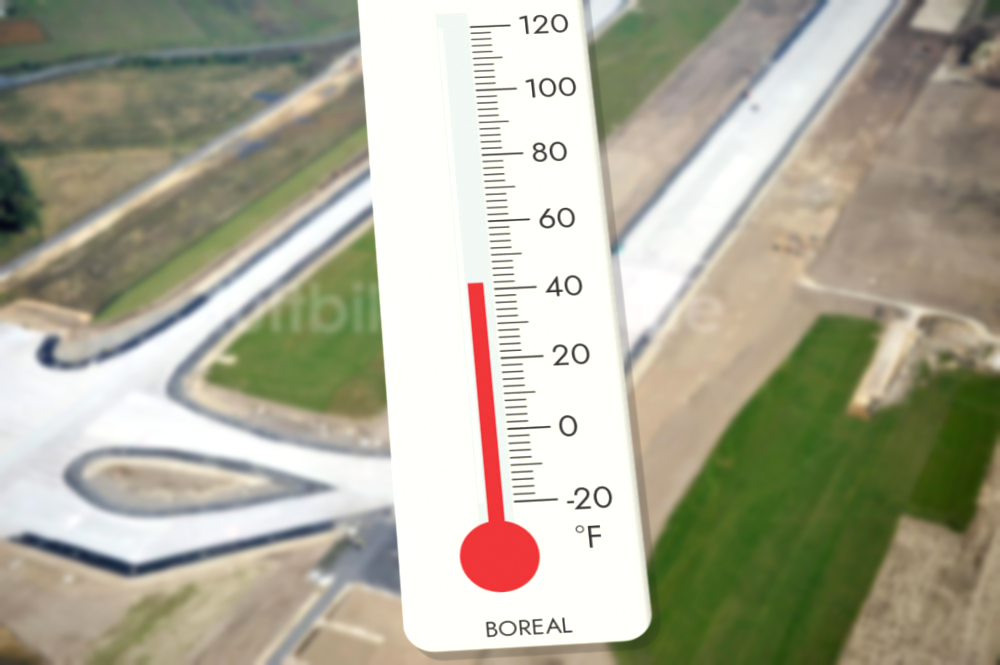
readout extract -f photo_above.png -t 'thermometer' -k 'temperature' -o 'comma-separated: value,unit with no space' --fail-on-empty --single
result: 42,°F
